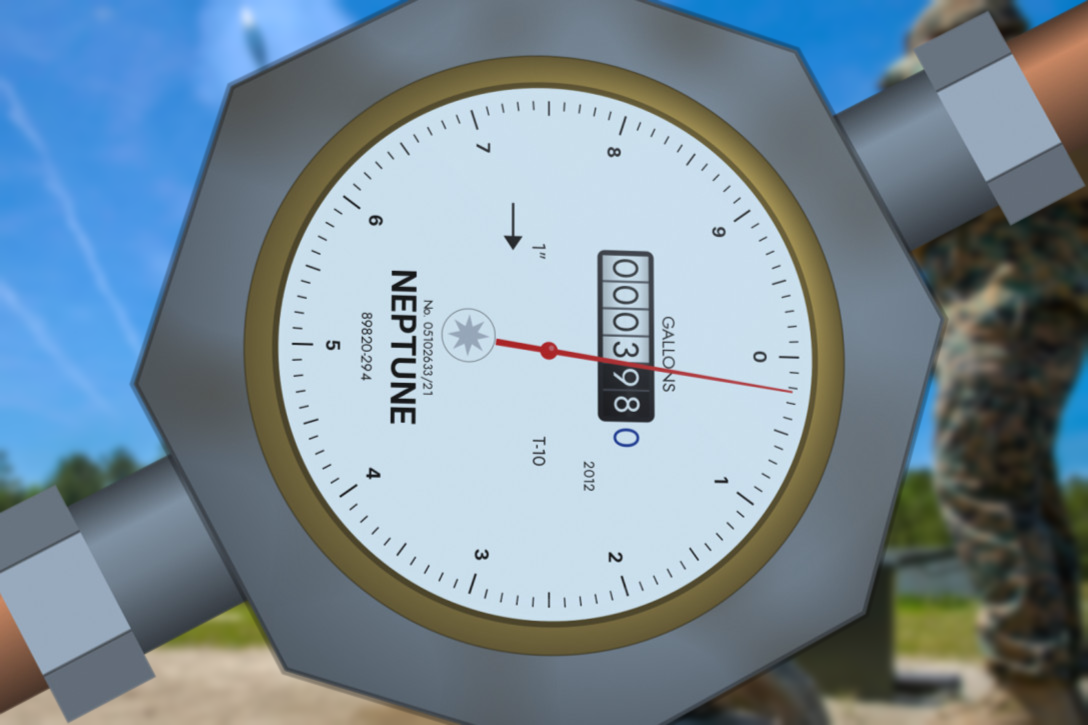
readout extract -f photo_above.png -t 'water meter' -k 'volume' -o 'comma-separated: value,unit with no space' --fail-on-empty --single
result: 3980.2,gal
